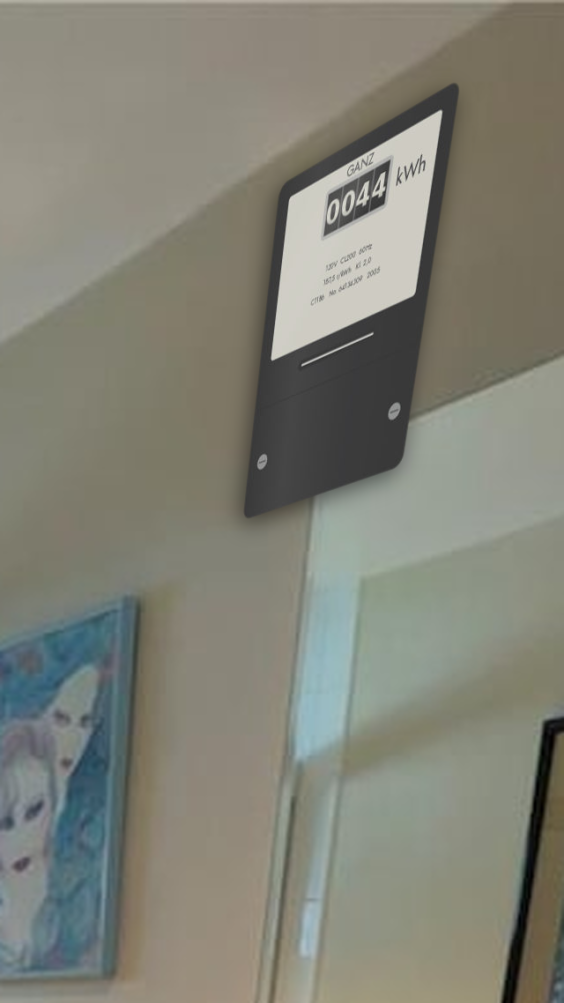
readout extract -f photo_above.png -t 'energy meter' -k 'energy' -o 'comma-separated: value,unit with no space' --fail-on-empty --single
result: 44,kWh
